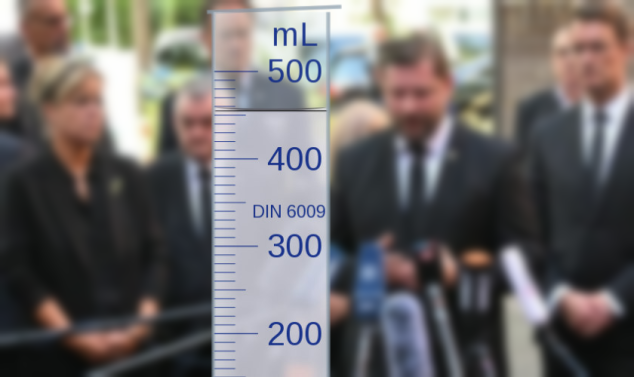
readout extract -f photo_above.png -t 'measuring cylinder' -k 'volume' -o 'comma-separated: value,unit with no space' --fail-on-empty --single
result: 455,mL
